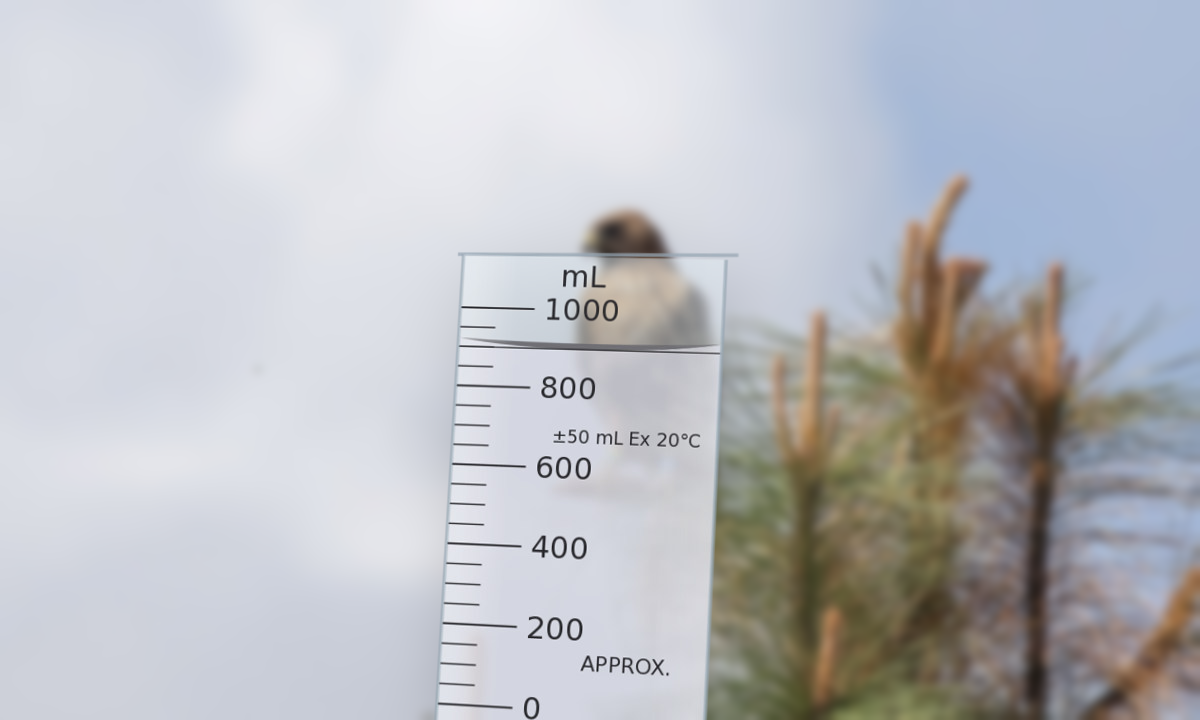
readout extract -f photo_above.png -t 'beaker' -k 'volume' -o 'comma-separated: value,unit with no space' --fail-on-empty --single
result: 900,mL
